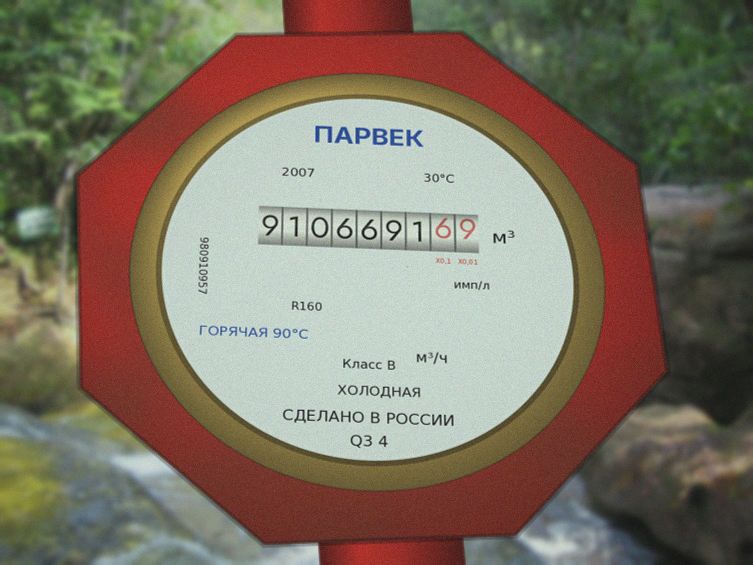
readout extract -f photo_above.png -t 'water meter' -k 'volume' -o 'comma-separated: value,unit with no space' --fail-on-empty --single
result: 9106691.69,m³
